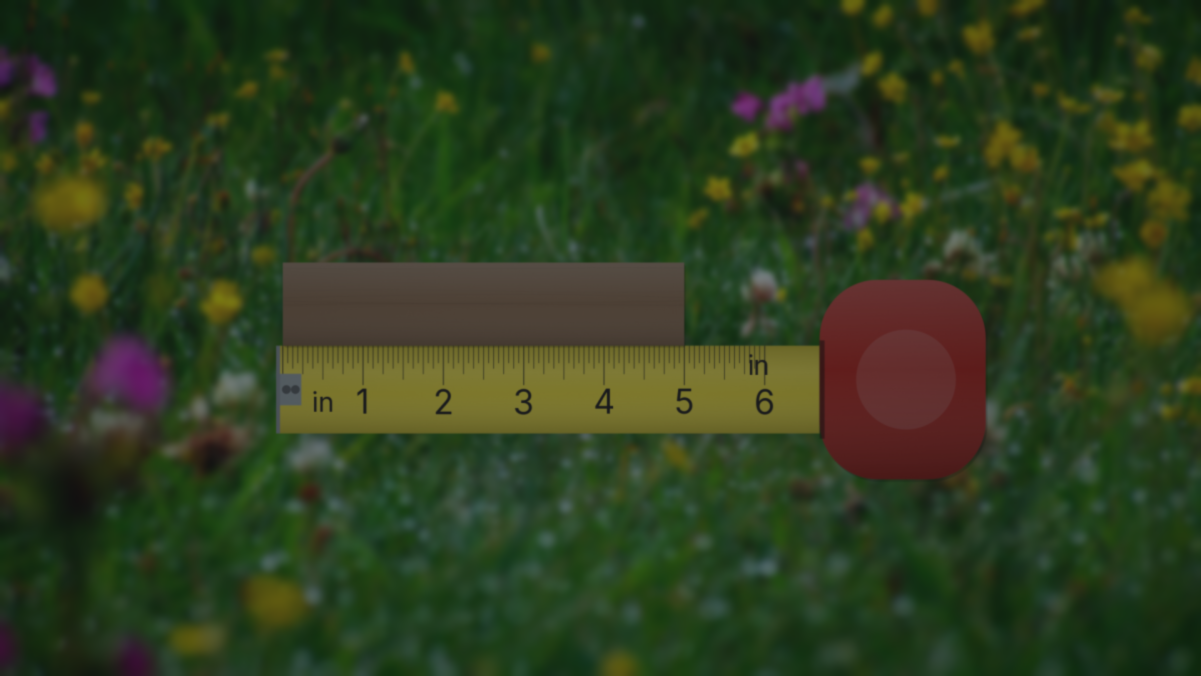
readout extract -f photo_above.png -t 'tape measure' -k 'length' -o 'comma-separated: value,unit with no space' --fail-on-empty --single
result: 5,in
